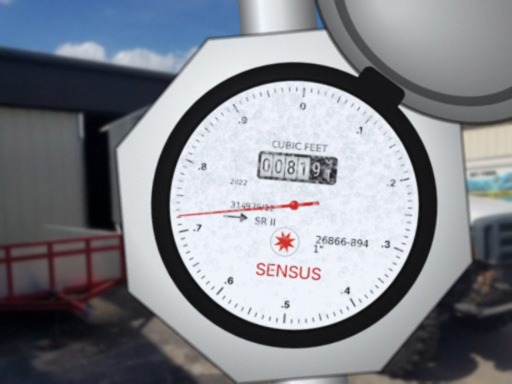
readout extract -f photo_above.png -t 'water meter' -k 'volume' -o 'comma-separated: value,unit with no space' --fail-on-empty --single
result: 8190.72,ft³
